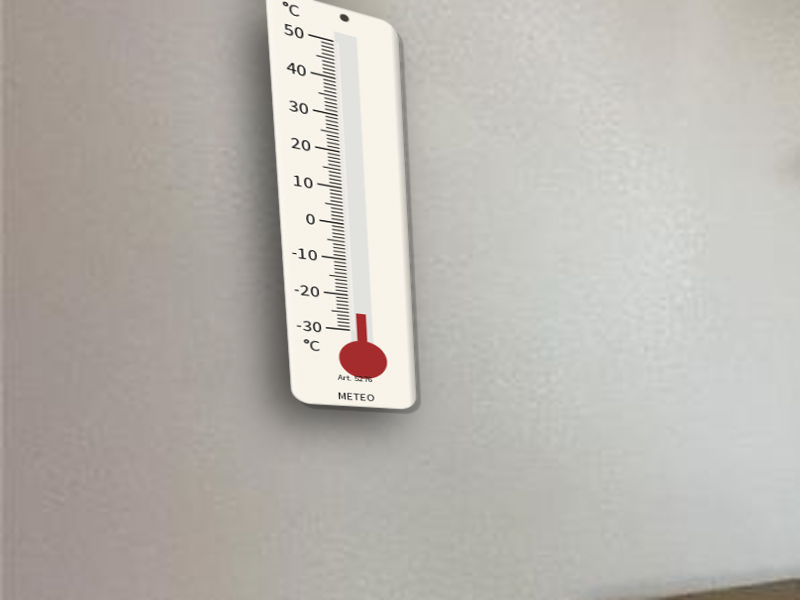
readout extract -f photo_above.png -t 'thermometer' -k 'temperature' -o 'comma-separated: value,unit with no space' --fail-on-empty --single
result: -25,°C
